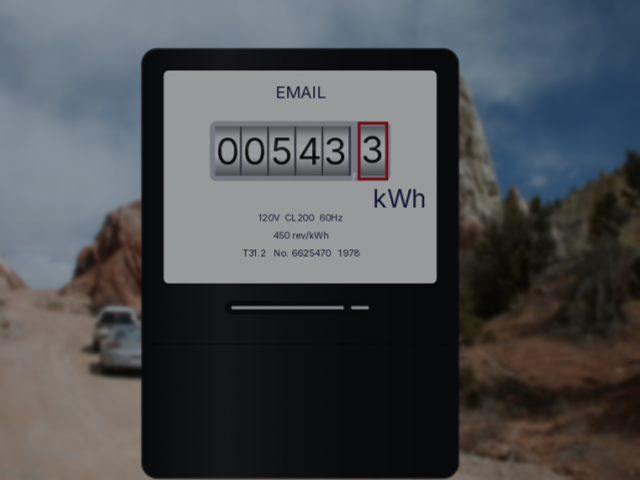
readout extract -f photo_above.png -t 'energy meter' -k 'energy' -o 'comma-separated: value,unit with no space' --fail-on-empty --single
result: 543.3,kWh
